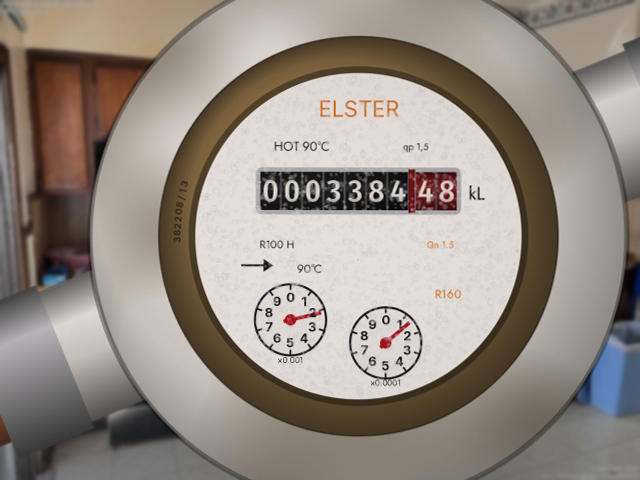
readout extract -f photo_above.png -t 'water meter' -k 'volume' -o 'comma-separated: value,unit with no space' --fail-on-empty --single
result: 3384.4821,kL
